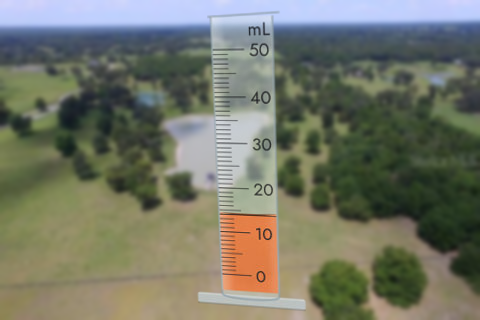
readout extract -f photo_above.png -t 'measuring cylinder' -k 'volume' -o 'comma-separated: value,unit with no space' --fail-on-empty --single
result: 14,mL
